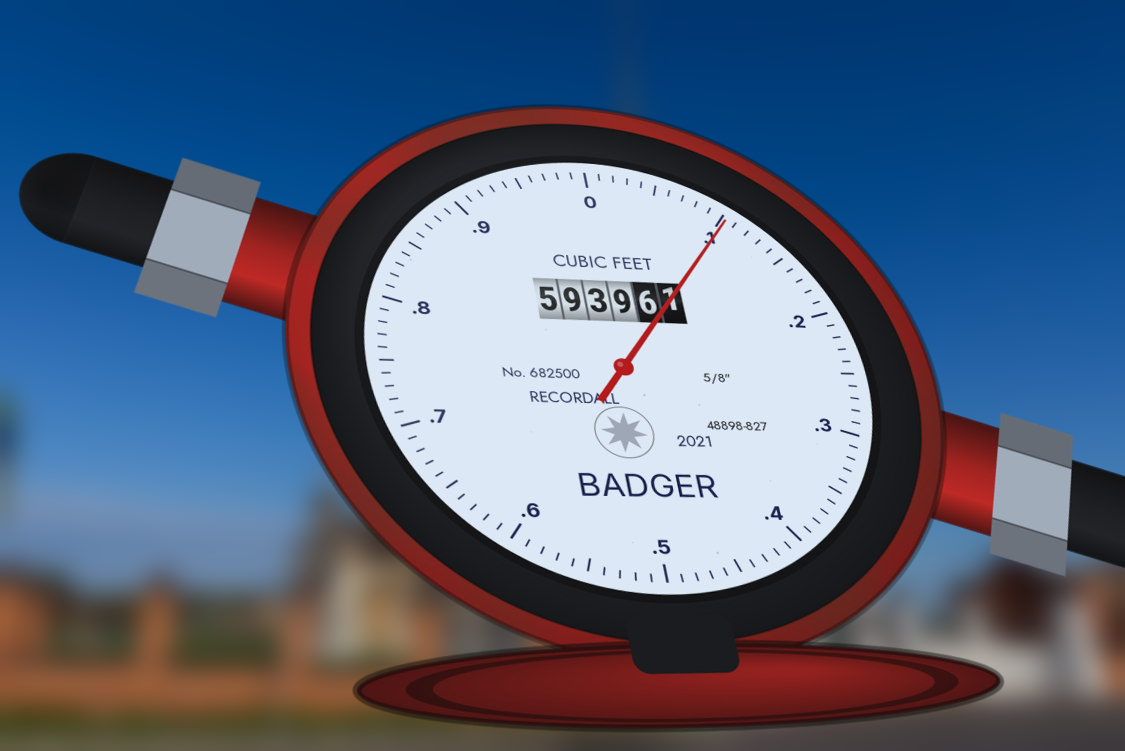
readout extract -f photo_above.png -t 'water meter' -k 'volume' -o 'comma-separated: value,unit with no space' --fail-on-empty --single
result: 593961.10,ft³
